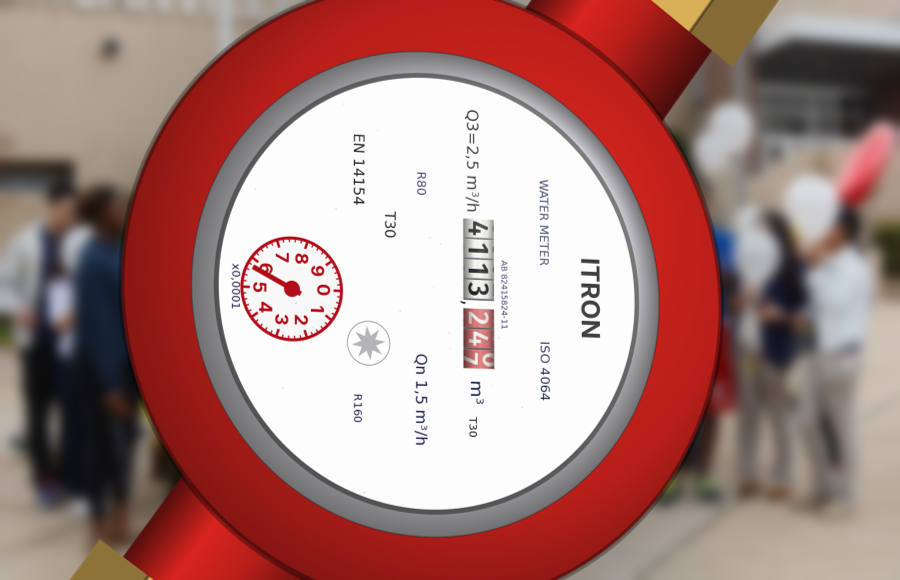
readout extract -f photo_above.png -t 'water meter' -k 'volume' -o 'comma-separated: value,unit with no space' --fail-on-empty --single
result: 4113.2465,m³
